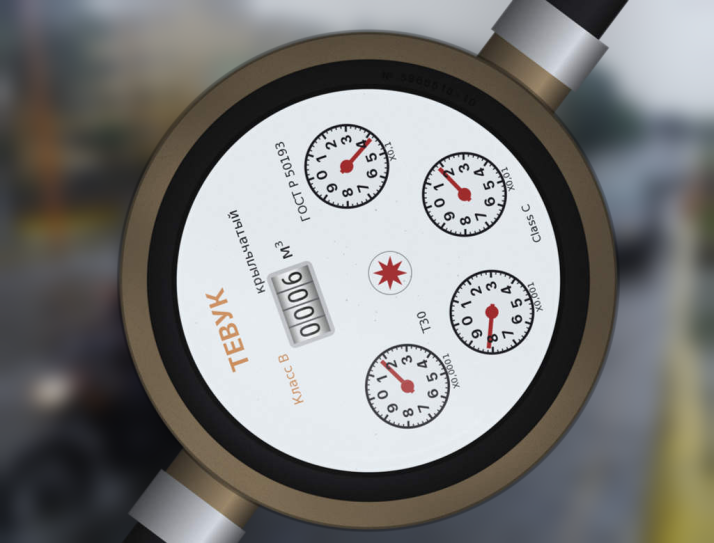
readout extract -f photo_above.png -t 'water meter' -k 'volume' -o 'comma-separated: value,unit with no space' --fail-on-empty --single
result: 6.4181,m³
